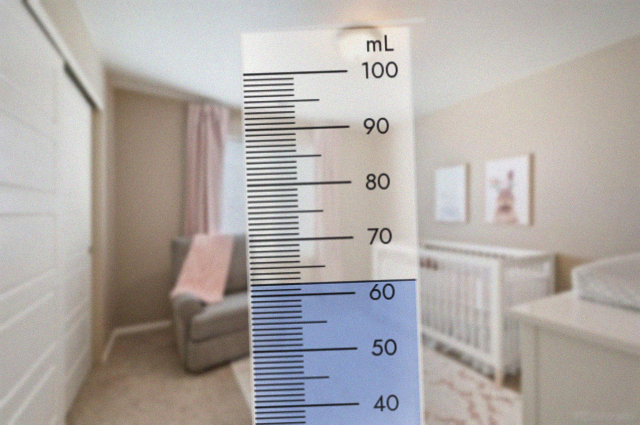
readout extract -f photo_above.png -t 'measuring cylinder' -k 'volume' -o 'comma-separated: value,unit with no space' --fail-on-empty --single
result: 62,mL
